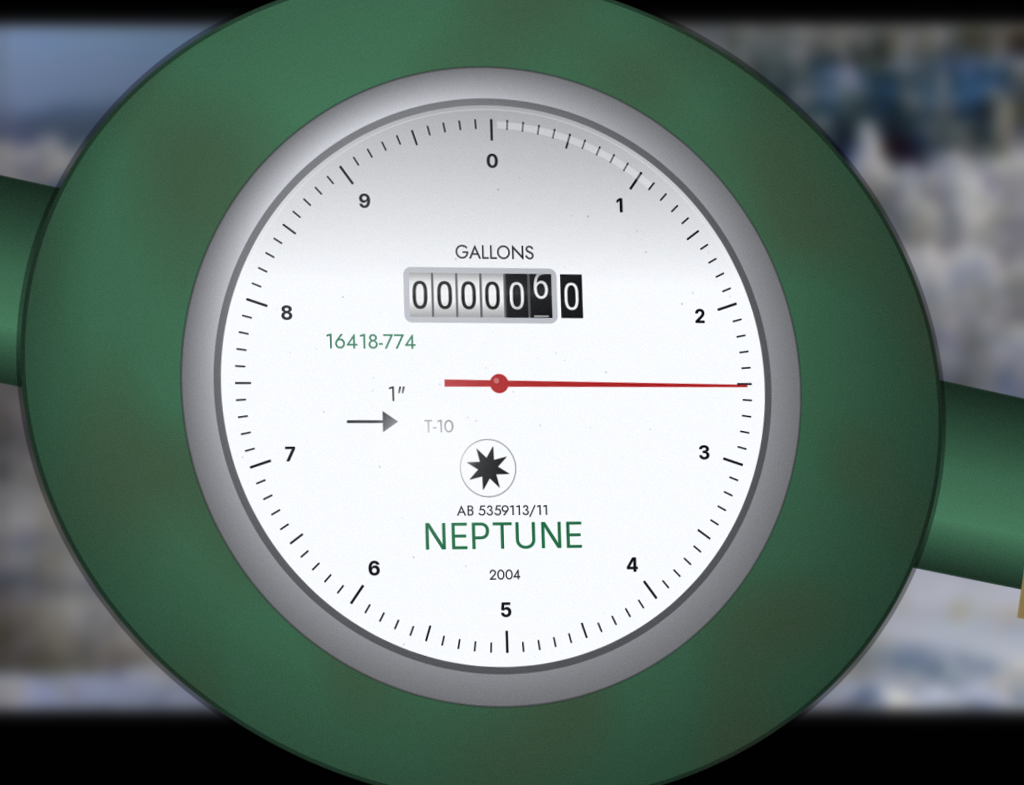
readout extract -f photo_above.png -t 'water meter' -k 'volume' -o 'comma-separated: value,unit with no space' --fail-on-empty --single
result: 62.5,gal
